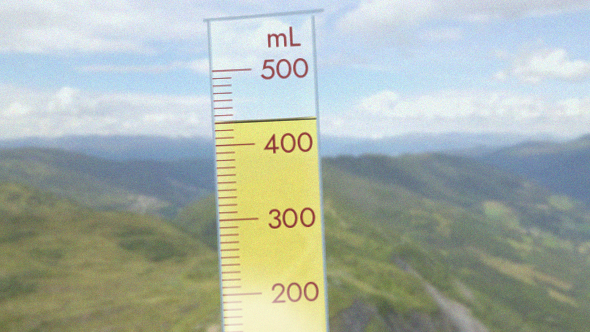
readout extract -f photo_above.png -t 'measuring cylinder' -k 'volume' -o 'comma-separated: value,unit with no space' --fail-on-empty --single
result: 430,mL
